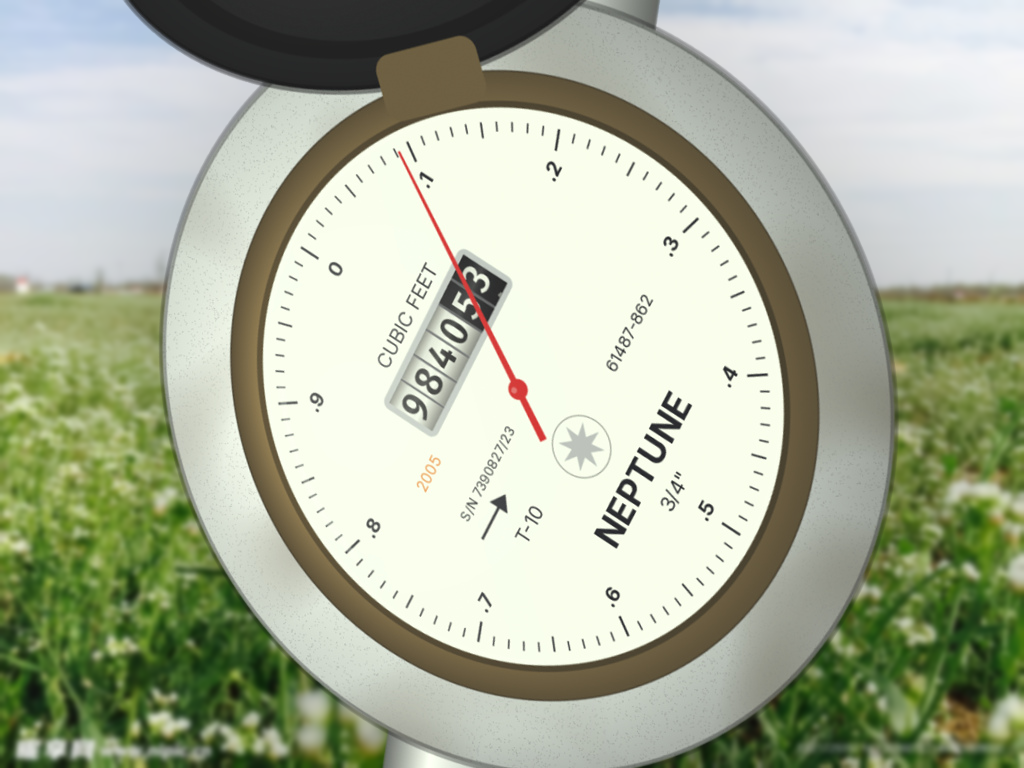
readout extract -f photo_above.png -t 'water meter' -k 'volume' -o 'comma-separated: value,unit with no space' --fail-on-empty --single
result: 984053.09,ft³
